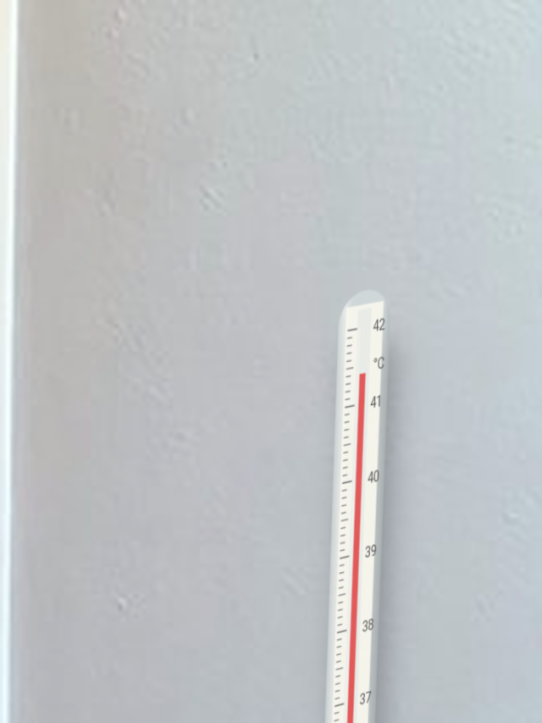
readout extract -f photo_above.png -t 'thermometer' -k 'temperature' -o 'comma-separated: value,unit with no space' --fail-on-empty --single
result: 41.4,°C
